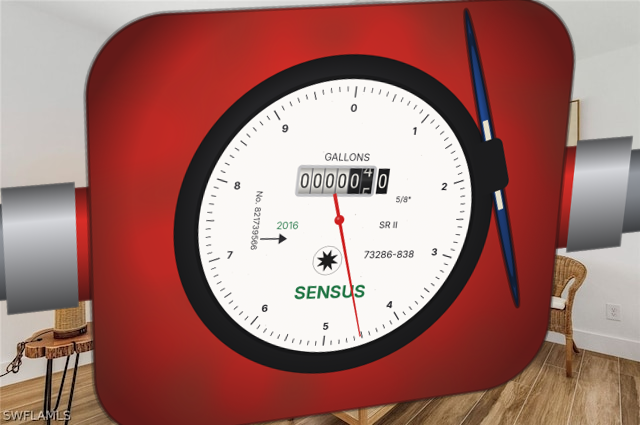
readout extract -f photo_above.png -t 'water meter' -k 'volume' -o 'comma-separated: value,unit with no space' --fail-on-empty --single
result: 44.5,gal
